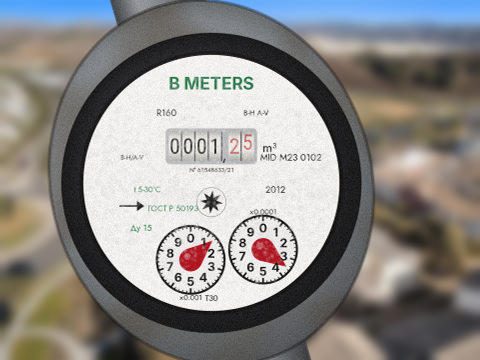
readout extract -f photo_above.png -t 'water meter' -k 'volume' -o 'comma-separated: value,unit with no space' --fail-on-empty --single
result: 1.2513,m³
